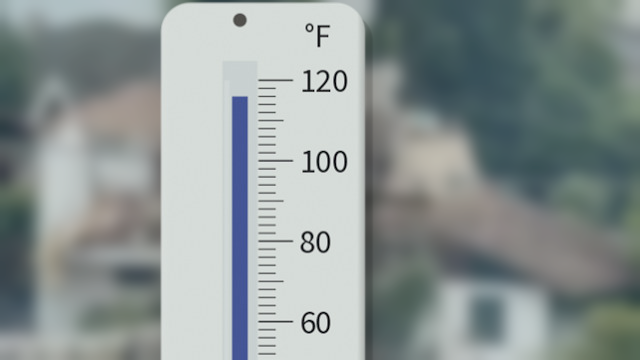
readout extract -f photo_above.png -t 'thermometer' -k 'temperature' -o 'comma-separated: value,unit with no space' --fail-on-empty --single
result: 116,°F
